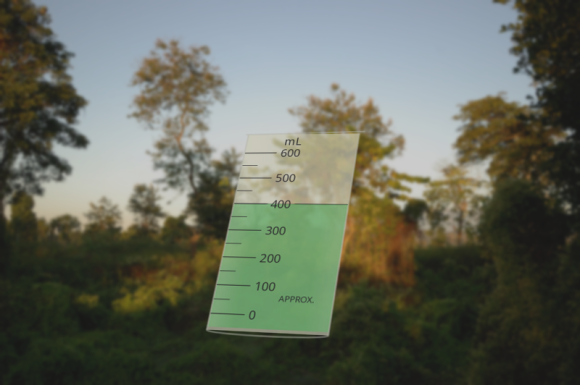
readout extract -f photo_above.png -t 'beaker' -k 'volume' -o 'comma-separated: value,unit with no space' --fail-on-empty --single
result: 400,mL
